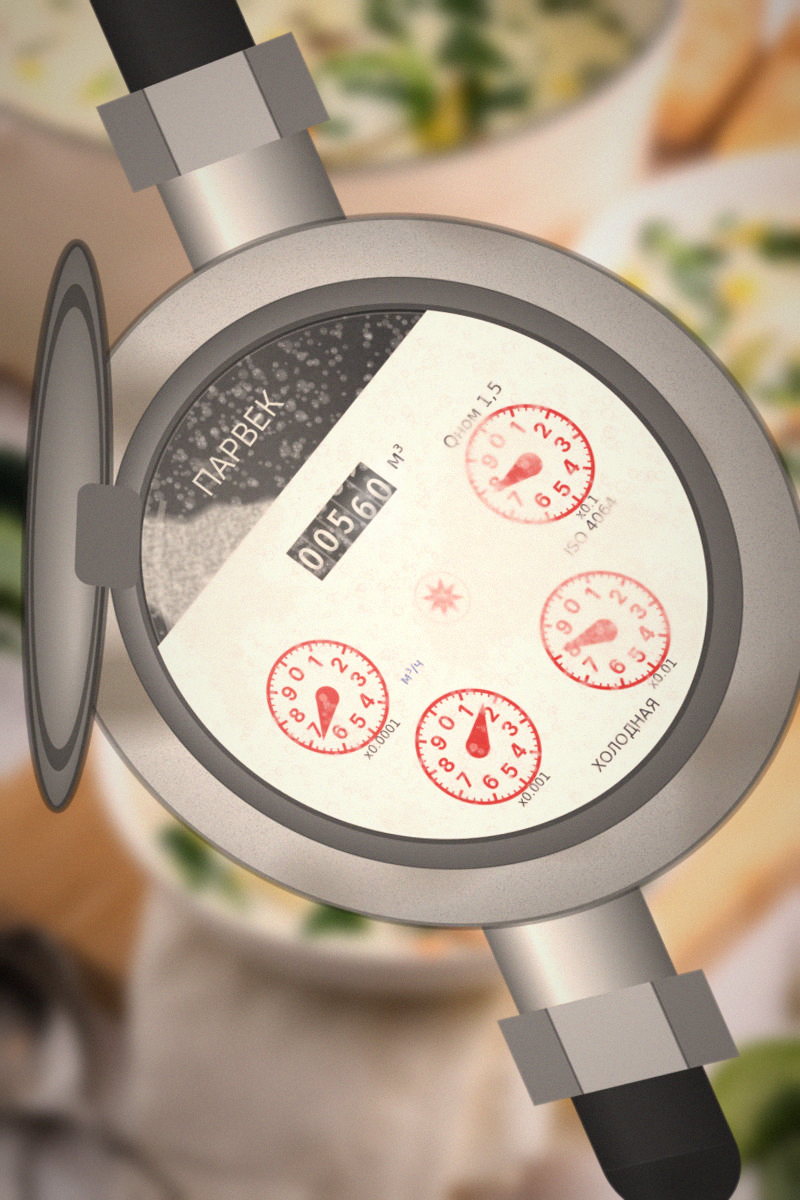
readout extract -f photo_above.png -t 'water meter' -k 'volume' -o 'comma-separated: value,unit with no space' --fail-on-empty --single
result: 559.7816,m³
